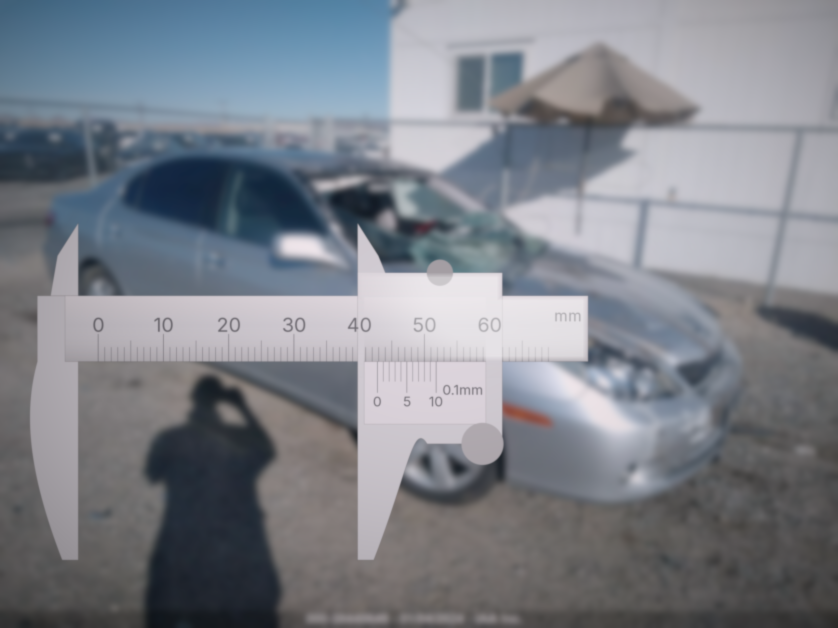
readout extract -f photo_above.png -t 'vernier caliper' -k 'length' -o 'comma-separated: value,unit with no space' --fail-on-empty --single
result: 42.8,mm
